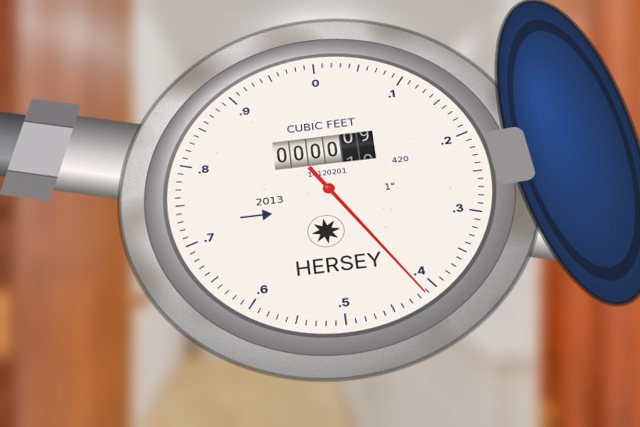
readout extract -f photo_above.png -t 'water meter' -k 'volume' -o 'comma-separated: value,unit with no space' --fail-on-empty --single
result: 9.41,ft³
